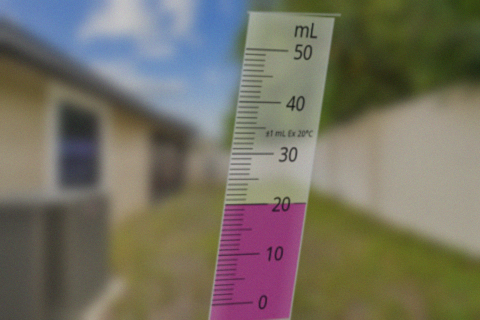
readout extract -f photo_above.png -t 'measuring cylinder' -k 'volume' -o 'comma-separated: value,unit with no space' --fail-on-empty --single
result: 20,mL
